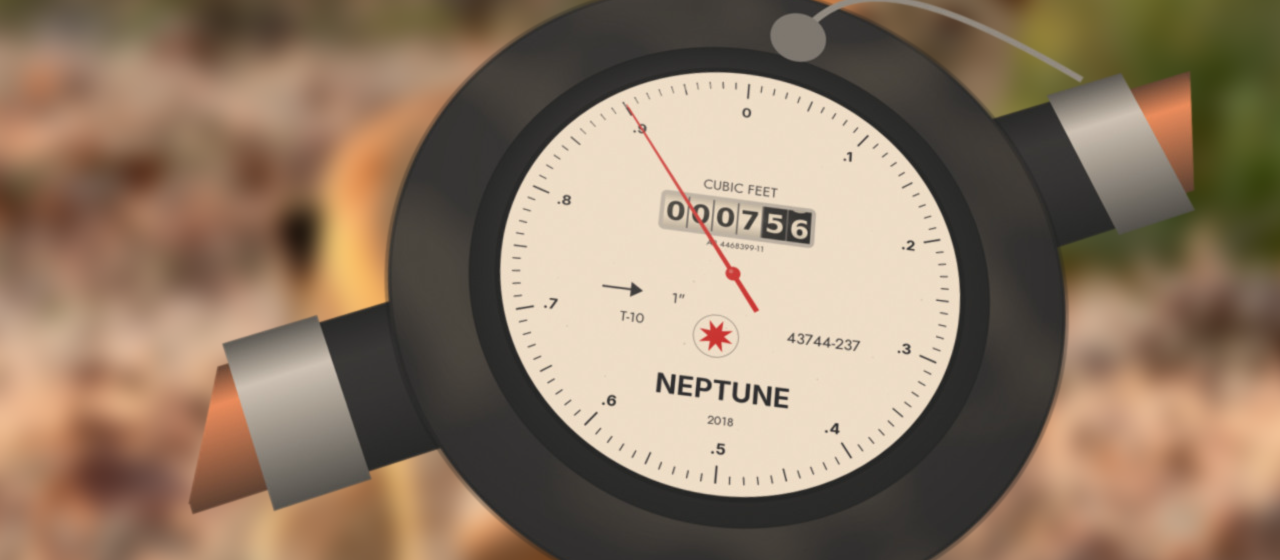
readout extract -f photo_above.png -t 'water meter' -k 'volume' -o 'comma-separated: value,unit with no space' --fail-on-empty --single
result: 755.90,ft³
